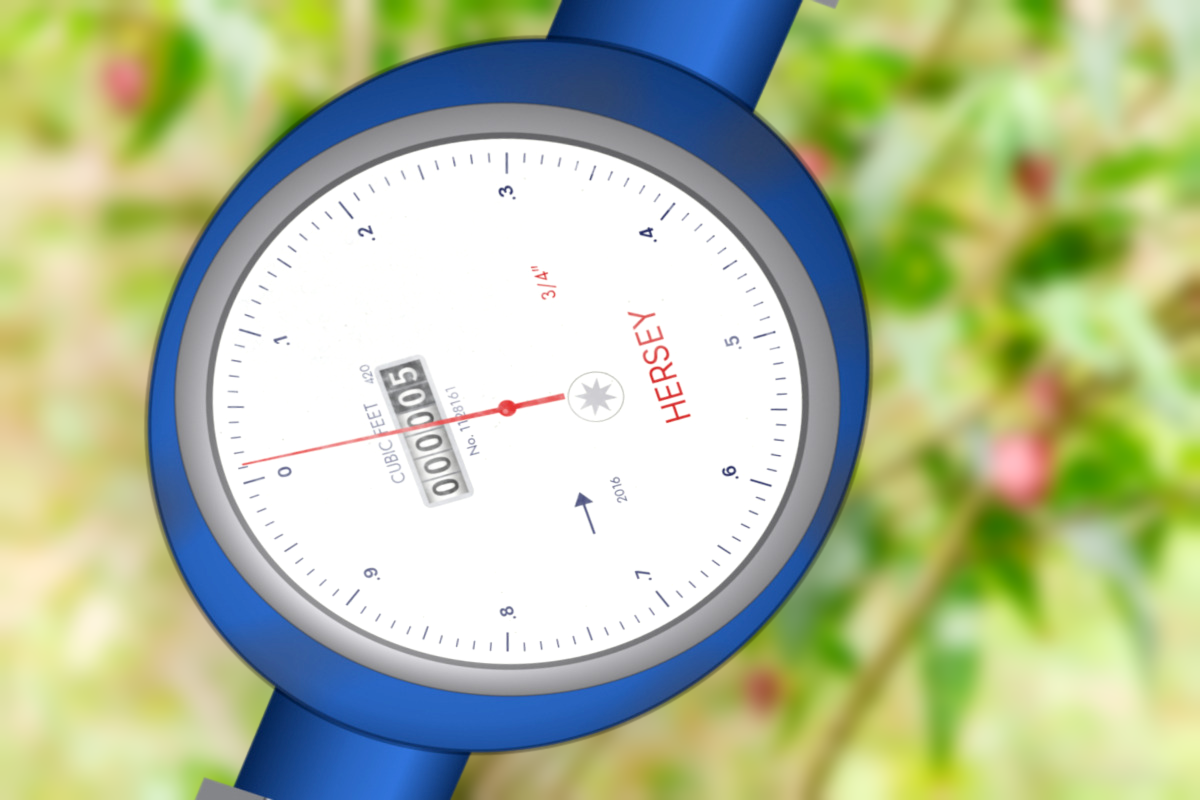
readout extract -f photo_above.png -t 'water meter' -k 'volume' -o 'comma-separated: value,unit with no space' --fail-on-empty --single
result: 5.01,ft³
